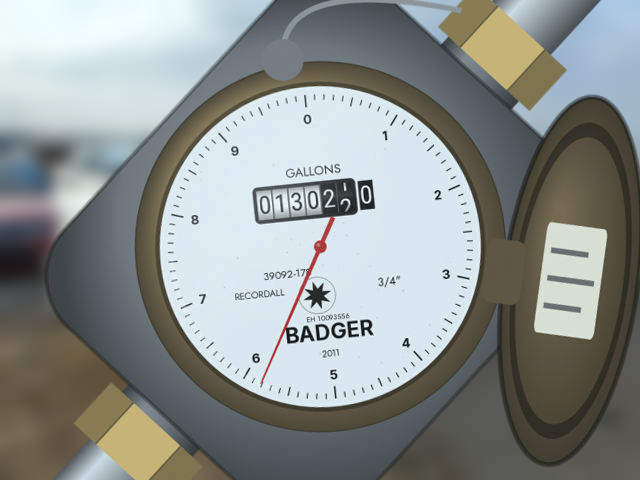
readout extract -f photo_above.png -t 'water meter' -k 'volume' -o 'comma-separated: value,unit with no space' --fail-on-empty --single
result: 130215.8,gal
